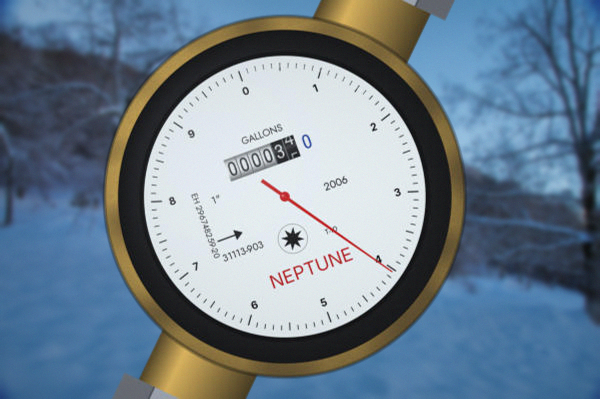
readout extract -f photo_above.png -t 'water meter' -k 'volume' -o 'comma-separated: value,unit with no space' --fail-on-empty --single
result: 344.0,gal
